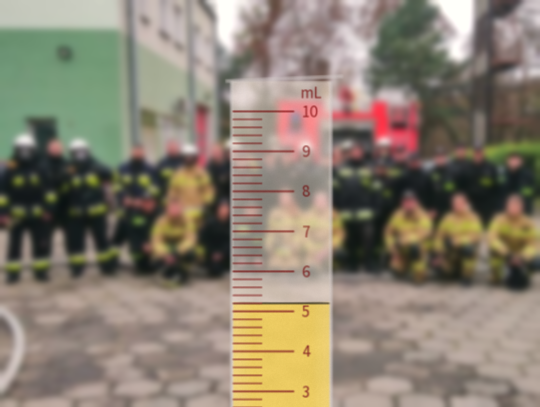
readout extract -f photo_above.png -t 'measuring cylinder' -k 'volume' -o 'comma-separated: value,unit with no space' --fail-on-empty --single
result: 5.2,mL
